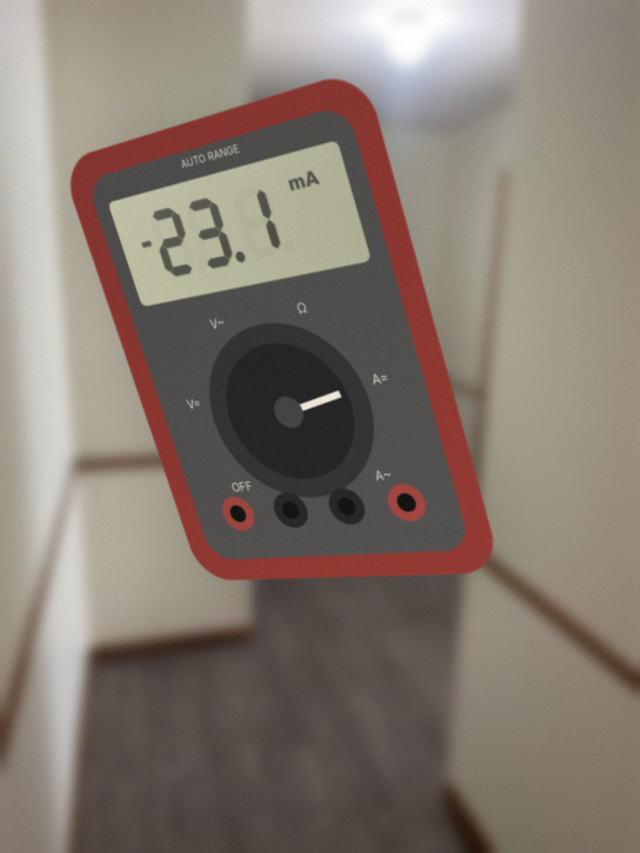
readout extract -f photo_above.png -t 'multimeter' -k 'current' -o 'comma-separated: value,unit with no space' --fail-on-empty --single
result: -23.1,mA
